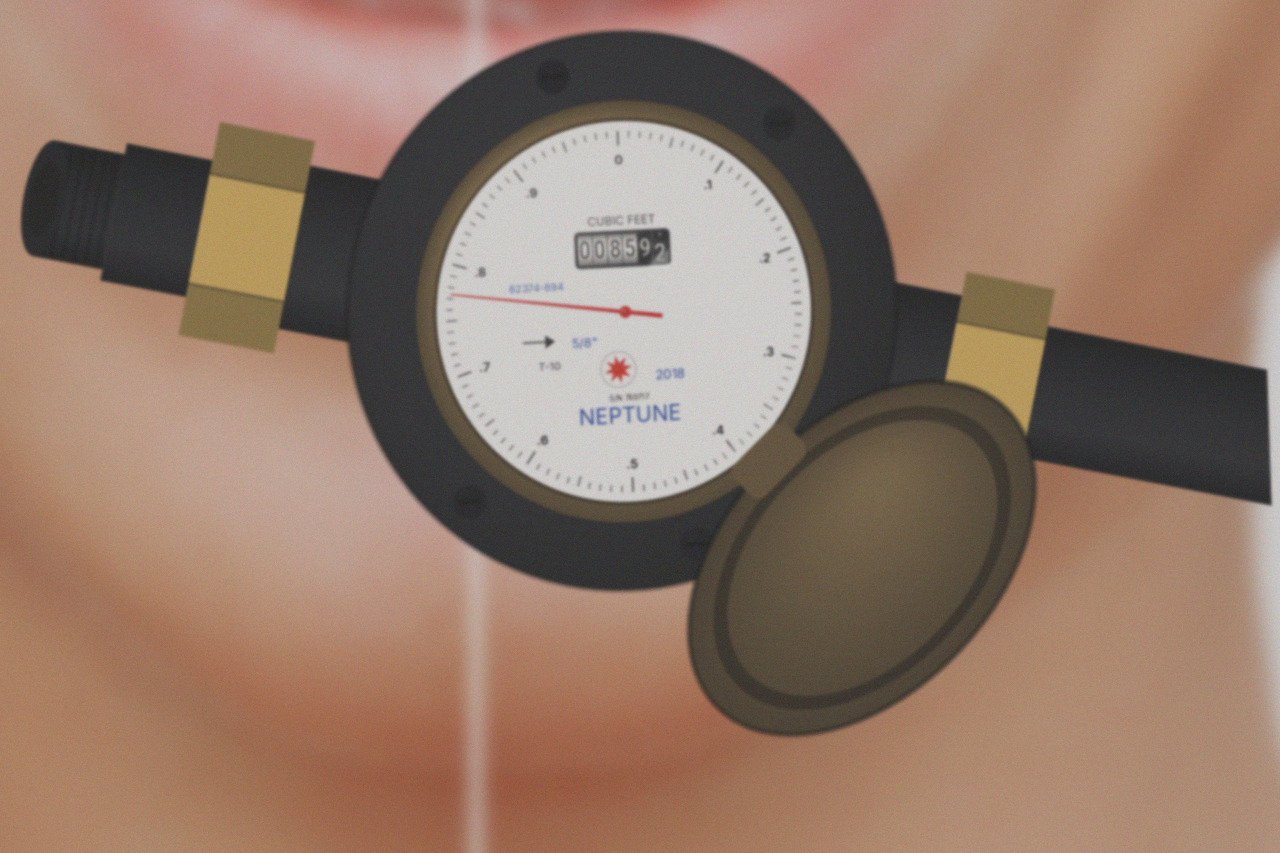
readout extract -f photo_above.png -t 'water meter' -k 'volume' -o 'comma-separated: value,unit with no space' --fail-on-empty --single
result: 8591.77,ft³
